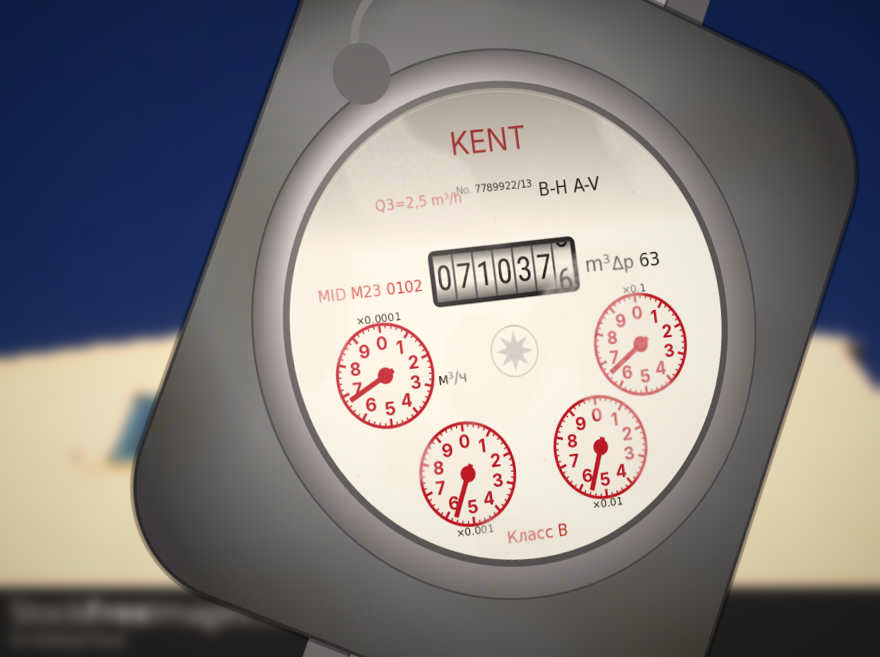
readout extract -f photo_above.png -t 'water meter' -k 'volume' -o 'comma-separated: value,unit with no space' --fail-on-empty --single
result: 710375.6556,m³
